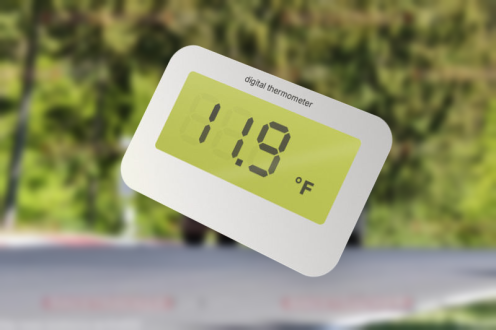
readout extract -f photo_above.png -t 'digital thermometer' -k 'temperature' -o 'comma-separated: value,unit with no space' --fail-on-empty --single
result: 11.9,°F
